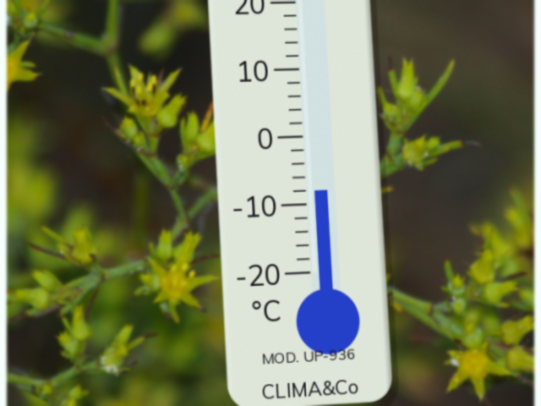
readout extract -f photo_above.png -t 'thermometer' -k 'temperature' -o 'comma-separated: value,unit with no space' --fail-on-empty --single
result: -8,°C
